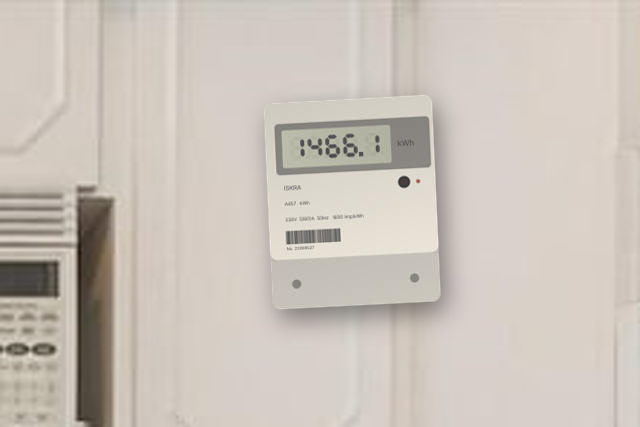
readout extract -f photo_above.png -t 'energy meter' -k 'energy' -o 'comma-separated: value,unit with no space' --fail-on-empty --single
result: 1466.1,kWh
